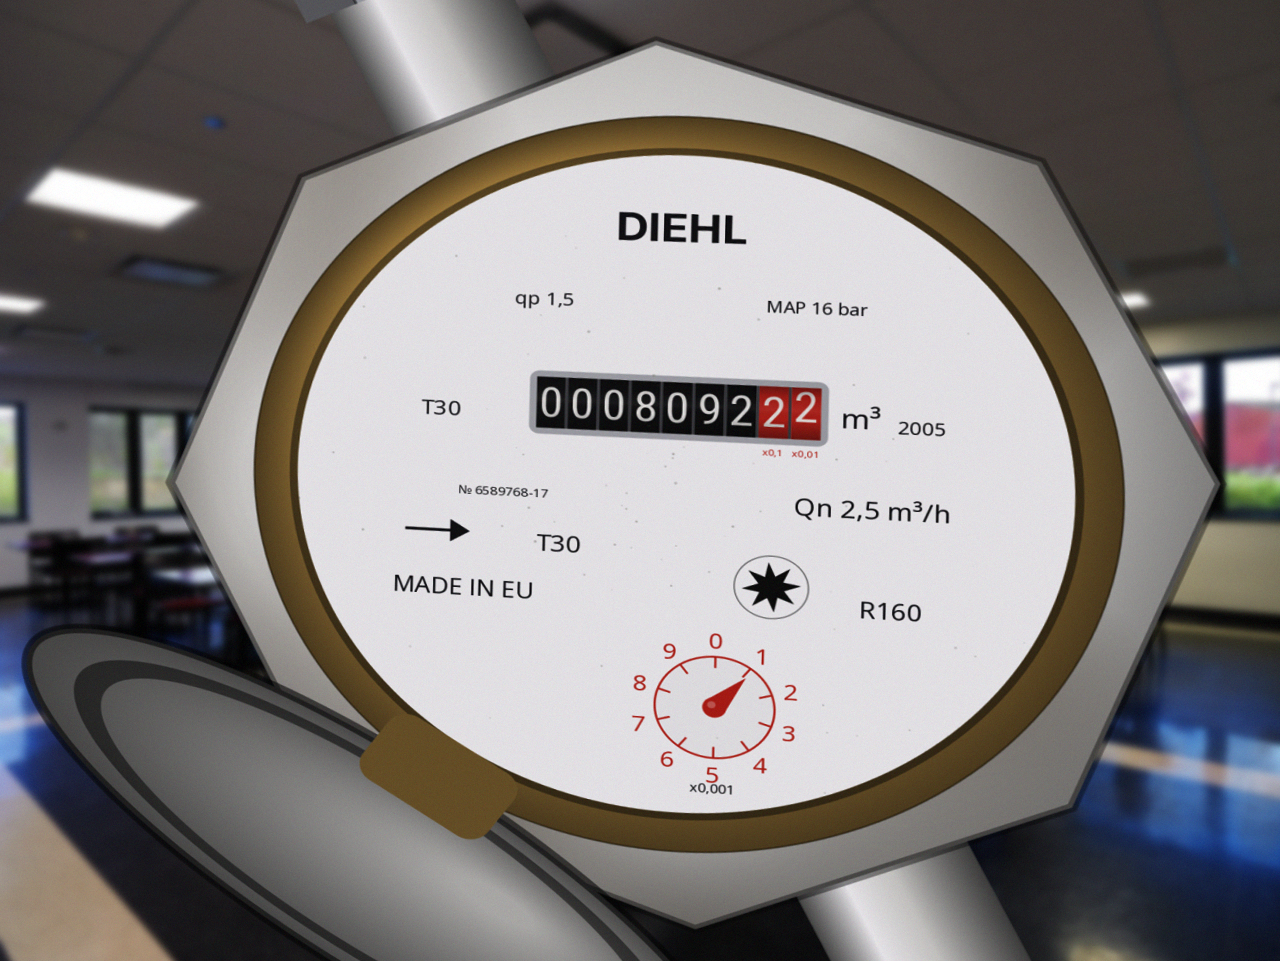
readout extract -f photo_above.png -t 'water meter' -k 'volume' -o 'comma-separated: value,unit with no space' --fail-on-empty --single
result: 8092.221,m³
